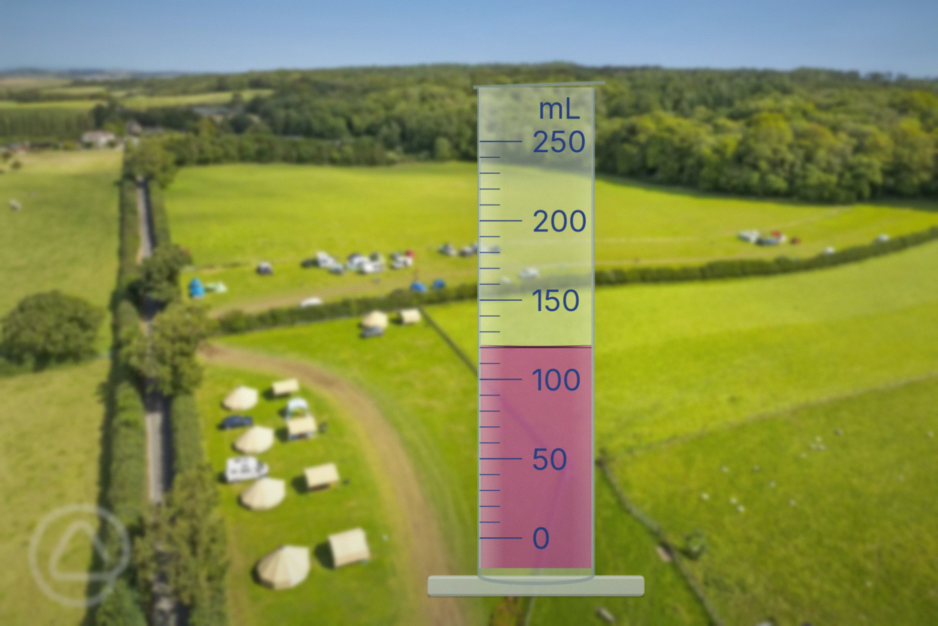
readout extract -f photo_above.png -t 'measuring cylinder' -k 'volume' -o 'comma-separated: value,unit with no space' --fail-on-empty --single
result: 120,mL
